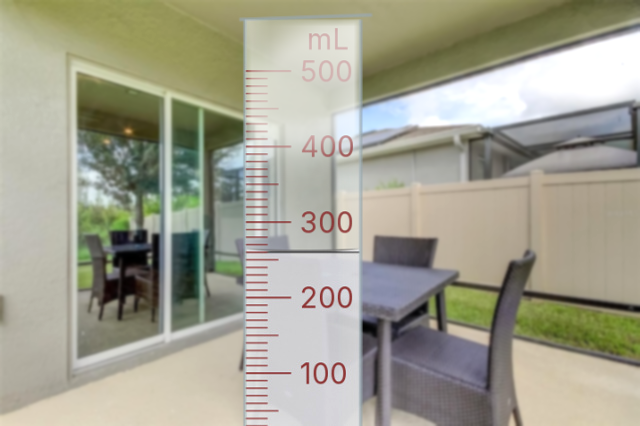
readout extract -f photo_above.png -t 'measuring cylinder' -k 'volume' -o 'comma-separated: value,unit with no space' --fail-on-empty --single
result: 260,mL
